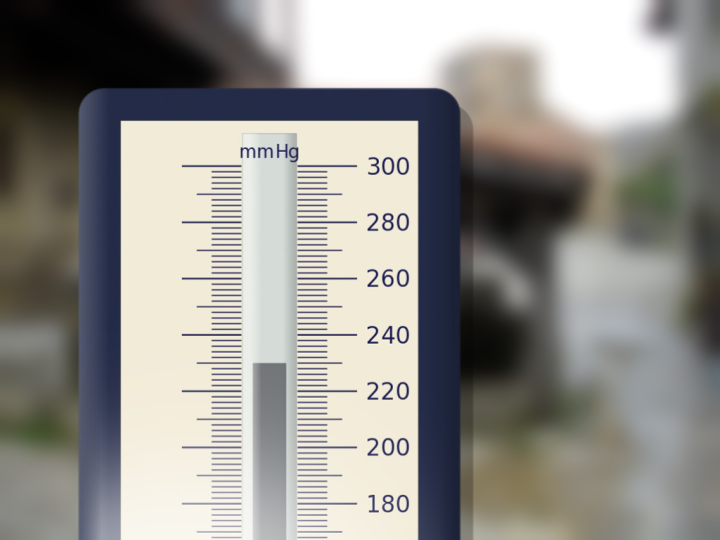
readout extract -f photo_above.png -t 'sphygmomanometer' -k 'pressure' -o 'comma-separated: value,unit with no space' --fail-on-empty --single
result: 230,mmHg
